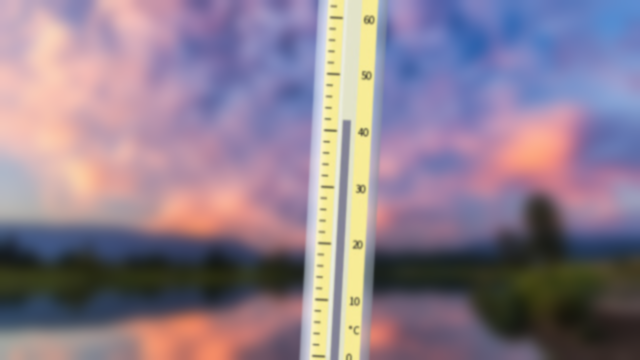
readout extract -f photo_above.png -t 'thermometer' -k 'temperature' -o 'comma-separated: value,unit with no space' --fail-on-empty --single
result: 42,°C
